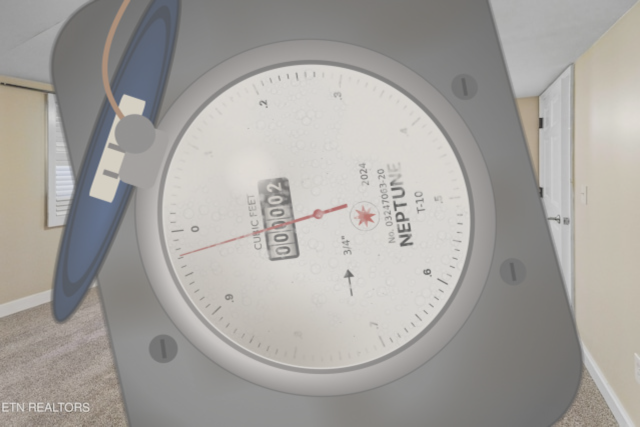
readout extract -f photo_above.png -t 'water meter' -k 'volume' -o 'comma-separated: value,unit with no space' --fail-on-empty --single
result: 1.97,ft³
